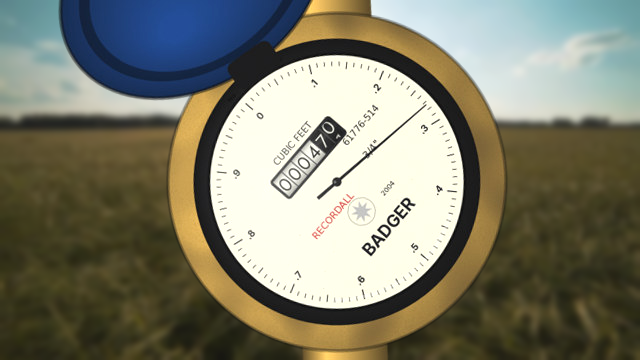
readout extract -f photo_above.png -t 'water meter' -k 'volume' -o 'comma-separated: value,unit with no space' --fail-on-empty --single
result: 470.27,ft³
